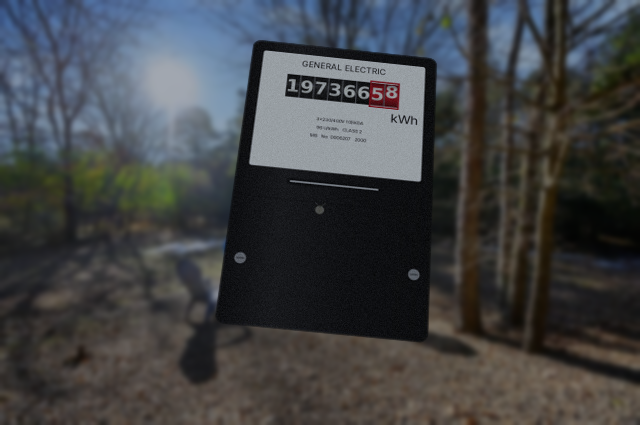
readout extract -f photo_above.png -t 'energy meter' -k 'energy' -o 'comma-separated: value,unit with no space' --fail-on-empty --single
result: 197366.58,kWh
